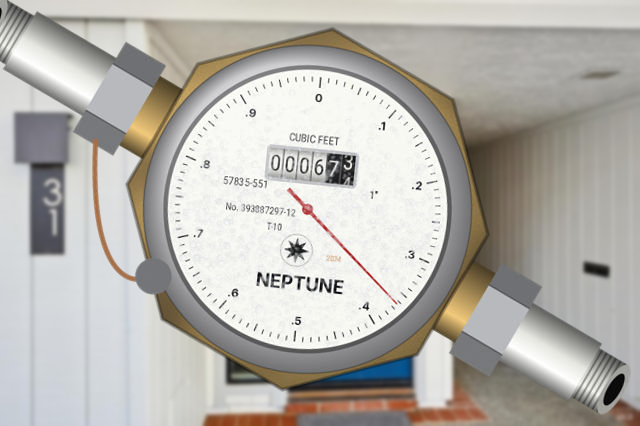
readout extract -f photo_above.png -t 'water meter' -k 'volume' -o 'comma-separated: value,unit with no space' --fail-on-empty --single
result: 673.36,ft³
